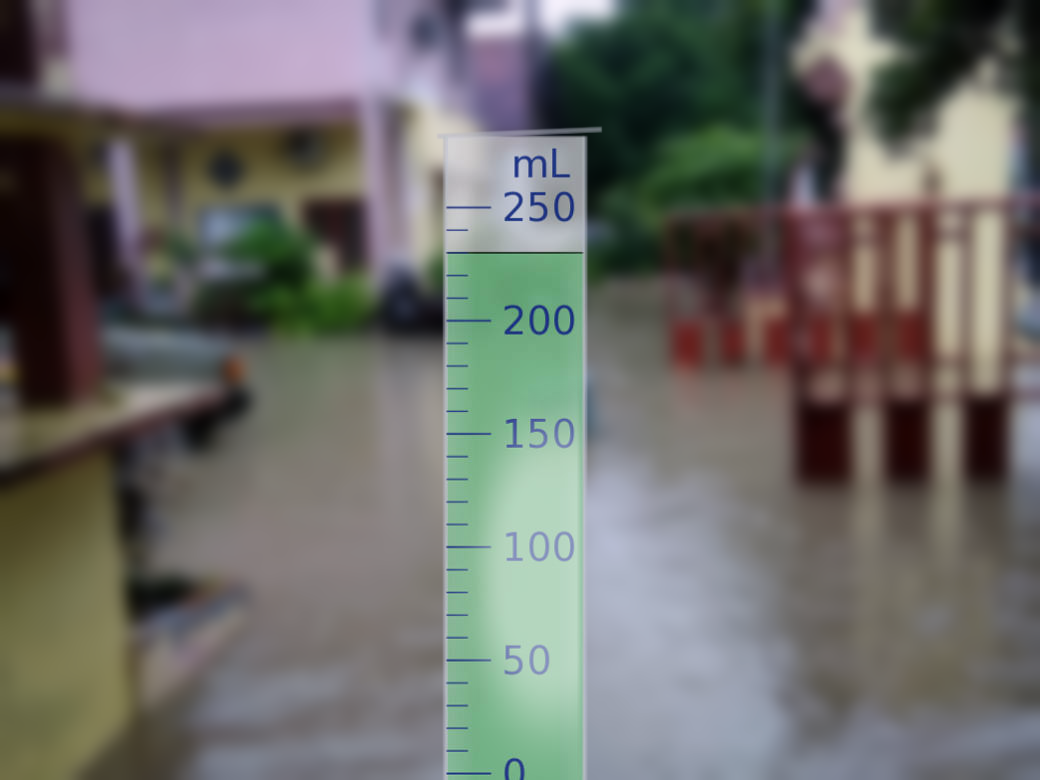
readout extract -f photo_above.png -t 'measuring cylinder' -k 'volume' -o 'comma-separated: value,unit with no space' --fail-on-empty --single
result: 230,mL
